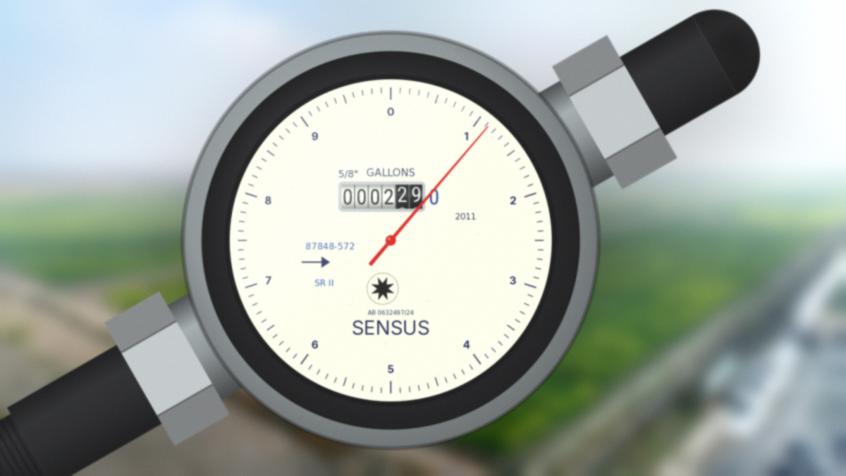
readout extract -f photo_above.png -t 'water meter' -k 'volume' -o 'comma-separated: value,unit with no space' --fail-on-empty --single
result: 2291.1,gal
